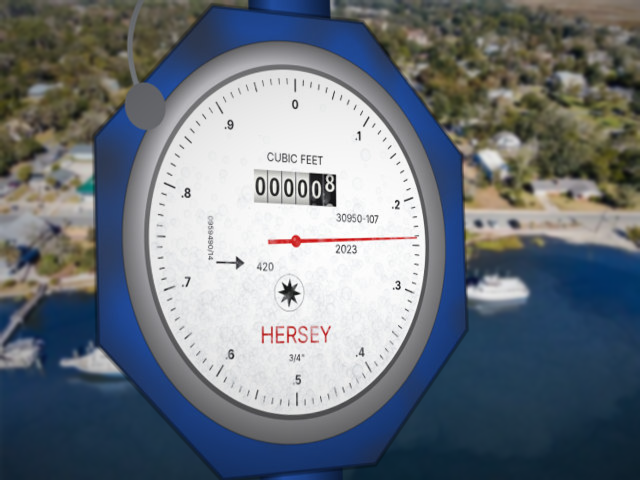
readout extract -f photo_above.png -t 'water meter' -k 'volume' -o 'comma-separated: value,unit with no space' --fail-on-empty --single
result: 8.24,ft³
